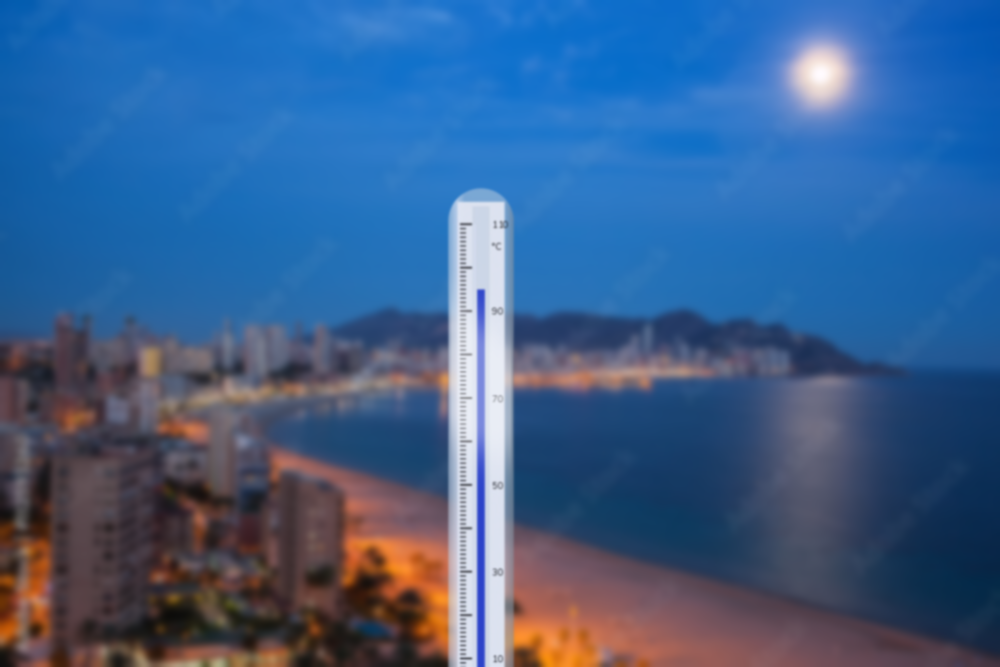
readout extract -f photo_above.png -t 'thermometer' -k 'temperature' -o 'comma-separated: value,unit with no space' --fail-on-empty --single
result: 95,°C
